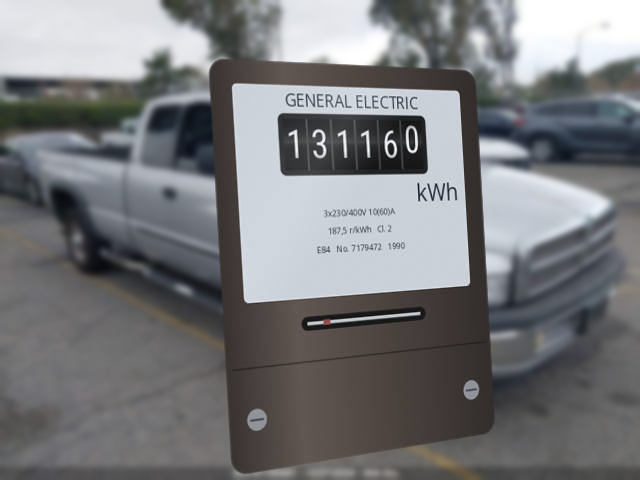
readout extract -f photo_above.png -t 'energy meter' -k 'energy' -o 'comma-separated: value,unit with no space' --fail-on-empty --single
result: 131160,kWh
